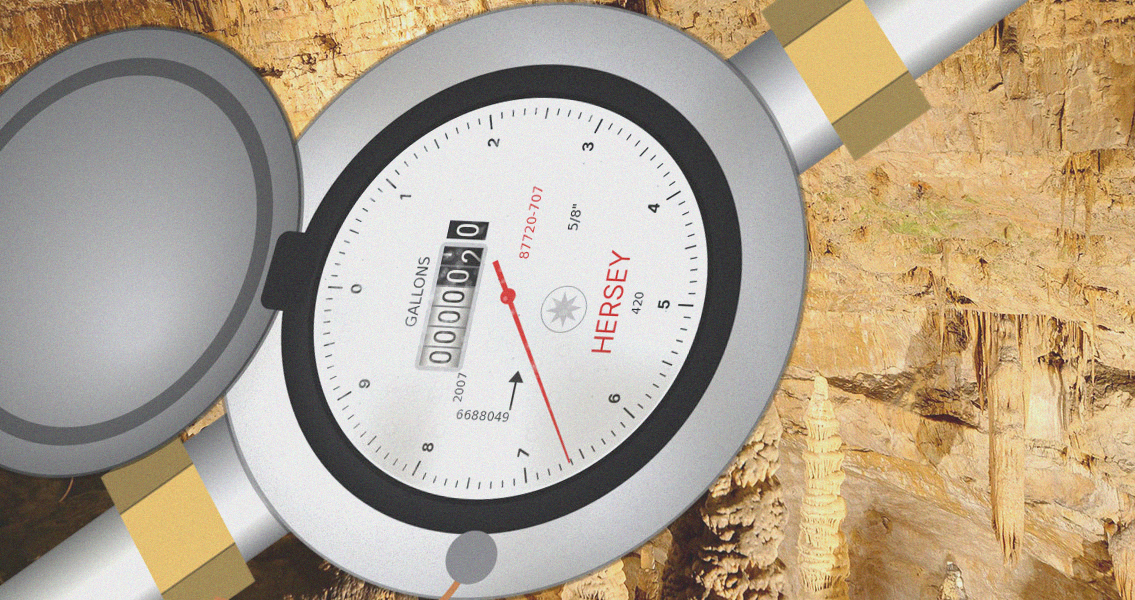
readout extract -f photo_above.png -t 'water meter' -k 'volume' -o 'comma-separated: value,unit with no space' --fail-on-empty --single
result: 16.6,gal
